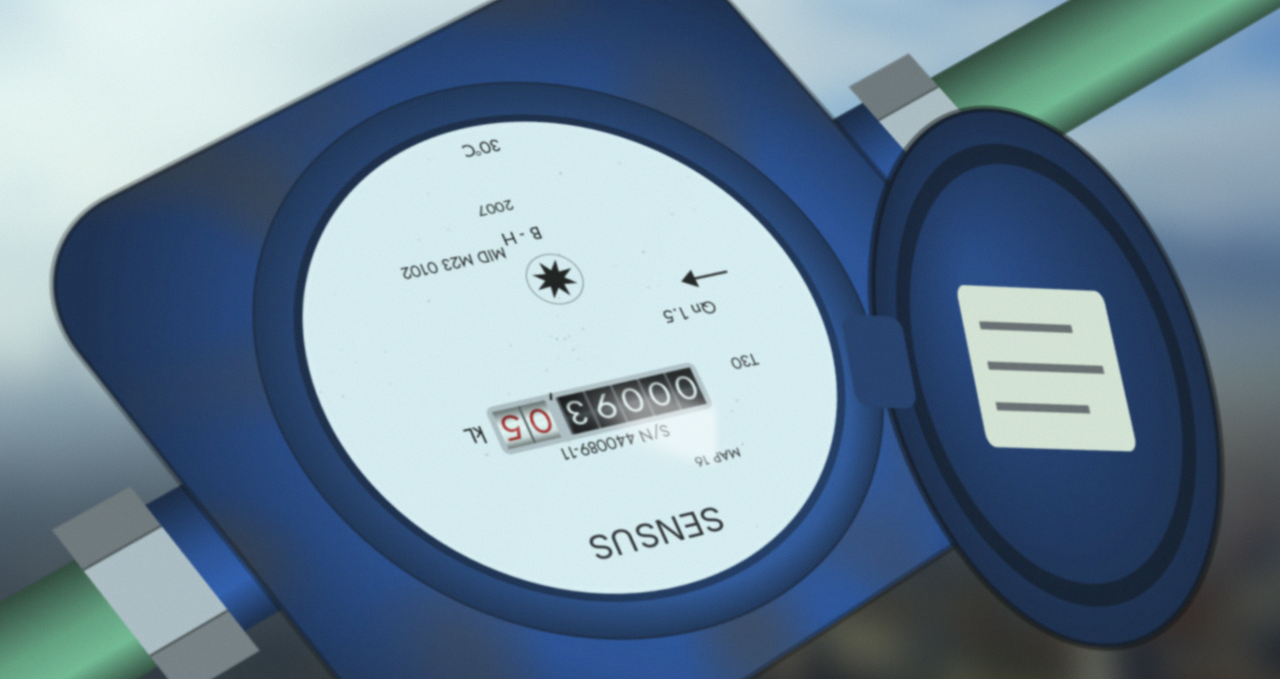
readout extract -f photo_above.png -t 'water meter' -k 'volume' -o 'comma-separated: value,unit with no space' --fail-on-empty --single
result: 93.05,kL
